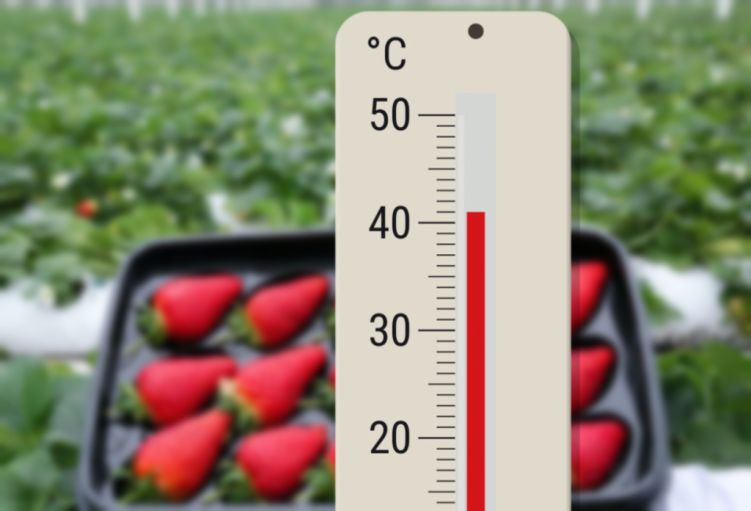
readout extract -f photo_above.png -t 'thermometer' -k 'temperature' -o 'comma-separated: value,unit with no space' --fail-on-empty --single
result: 41,°C
